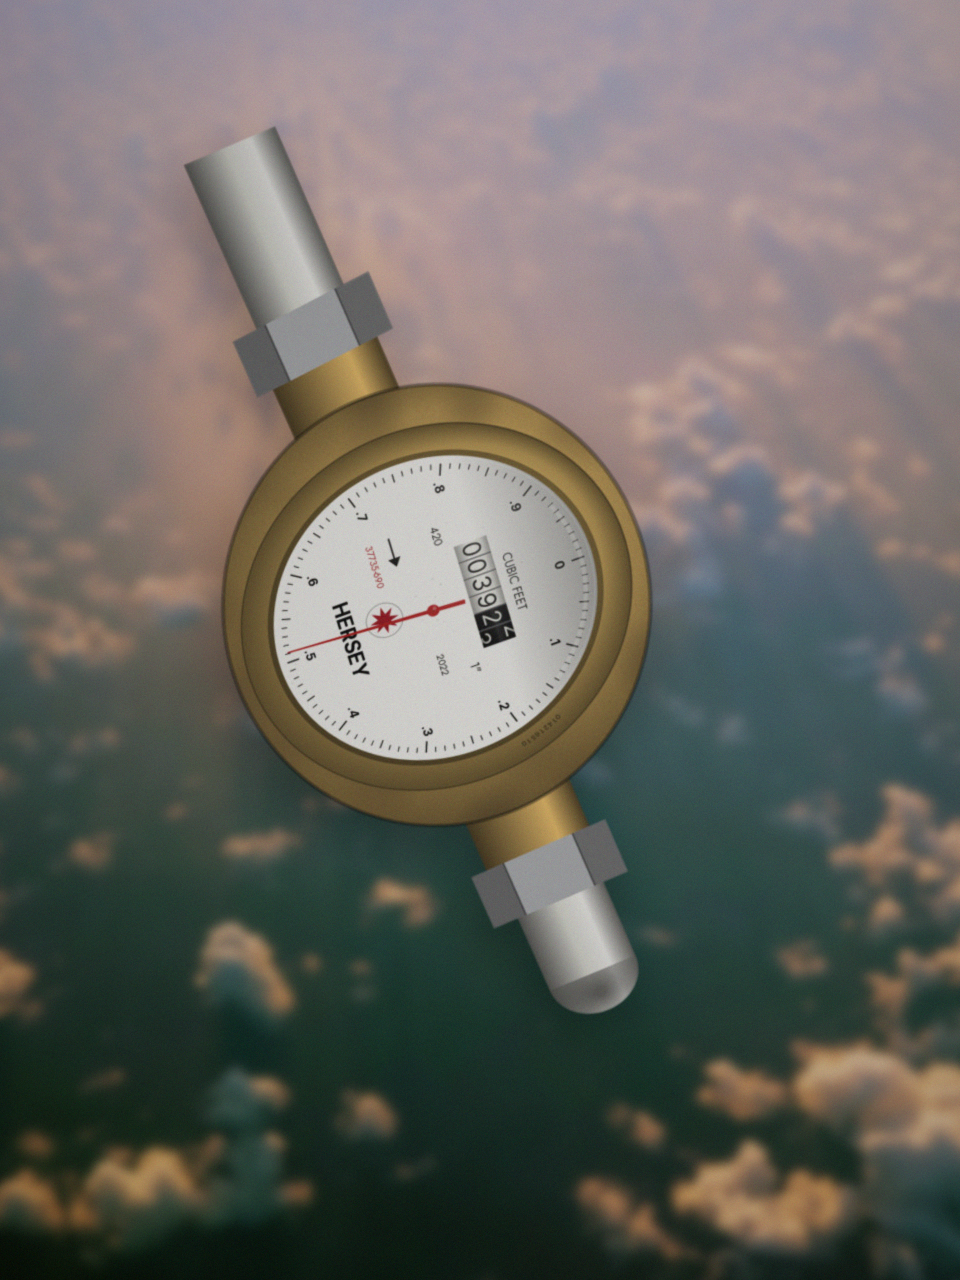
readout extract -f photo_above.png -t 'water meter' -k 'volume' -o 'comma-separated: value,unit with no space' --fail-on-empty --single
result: 3922.51,ft³
